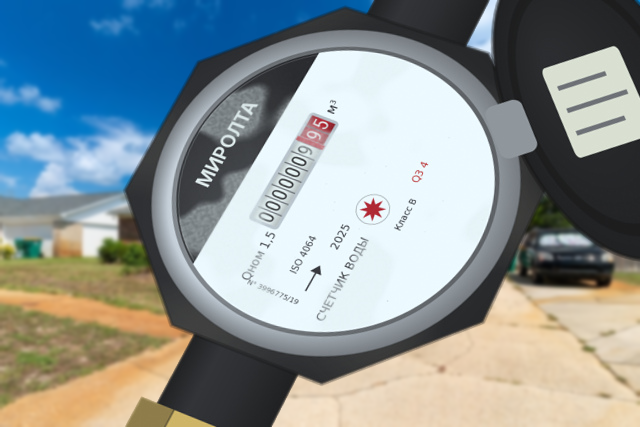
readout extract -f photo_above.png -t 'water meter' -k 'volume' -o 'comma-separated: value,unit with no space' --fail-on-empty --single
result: 9.95,m³
